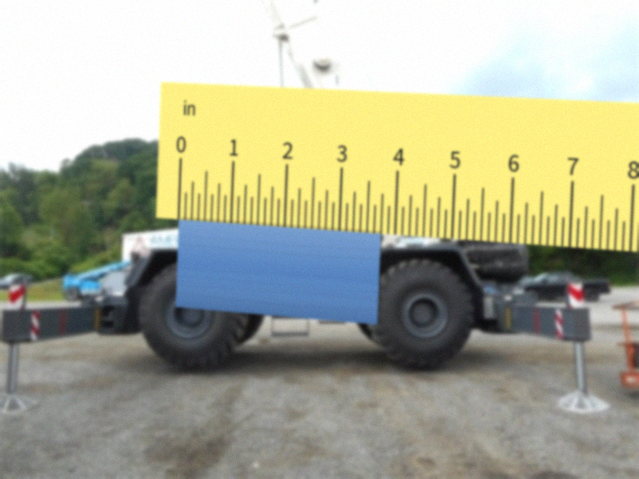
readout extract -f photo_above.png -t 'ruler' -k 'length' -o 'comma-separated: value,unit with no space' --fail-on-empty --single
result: 3.75,in
